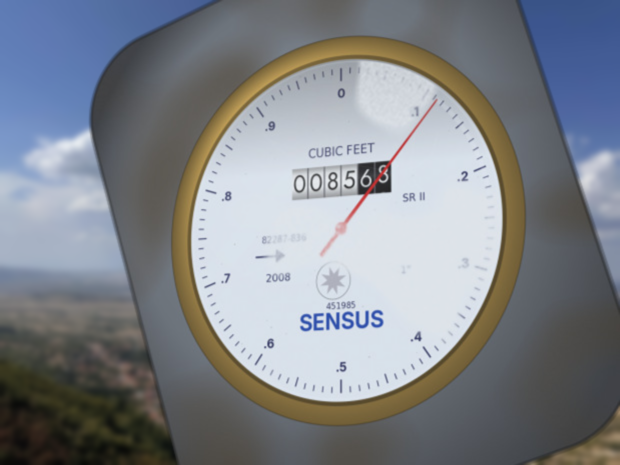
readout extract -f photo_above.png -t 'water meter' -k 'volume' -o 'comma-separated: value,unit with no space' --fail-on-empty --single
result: 8568.11,ft³
